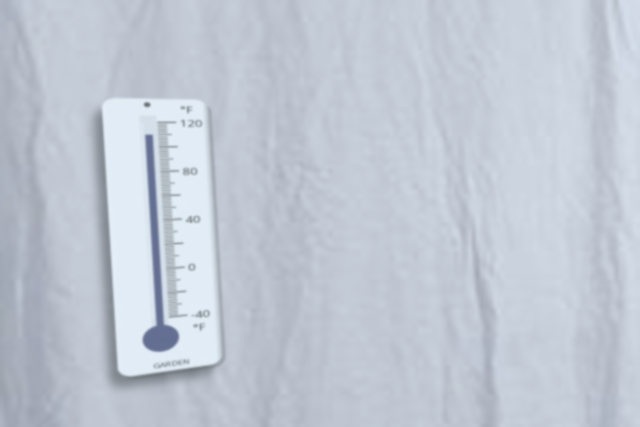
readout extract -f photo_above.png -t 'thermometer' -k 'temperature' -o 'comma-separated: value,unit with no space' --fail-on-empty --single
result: 110,°F
